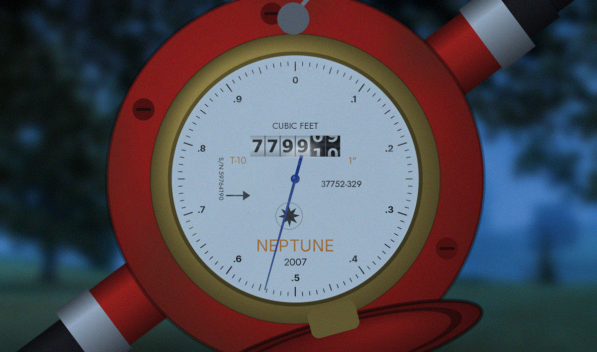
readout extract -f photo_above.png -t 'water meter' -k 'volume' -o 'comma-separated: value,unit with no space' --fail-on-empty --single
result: 779909.54,ft³
